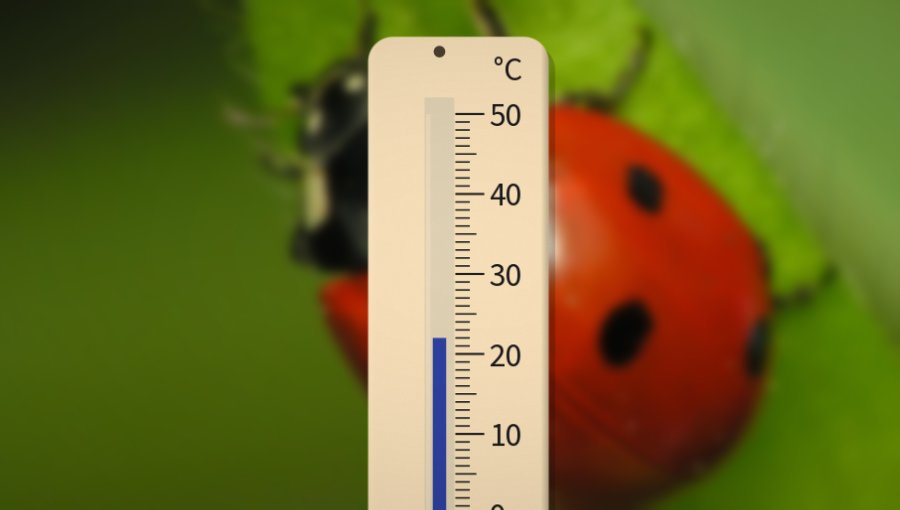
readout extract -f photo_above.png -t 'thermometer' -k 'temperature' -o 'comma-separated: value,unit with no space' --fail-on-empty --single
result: 22,°C
